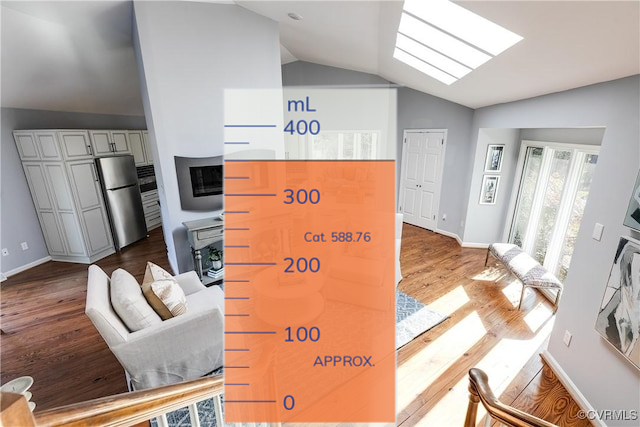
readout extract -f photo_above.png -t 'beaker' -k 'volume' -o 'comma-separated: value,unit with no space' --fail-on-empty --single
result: 350,mL
